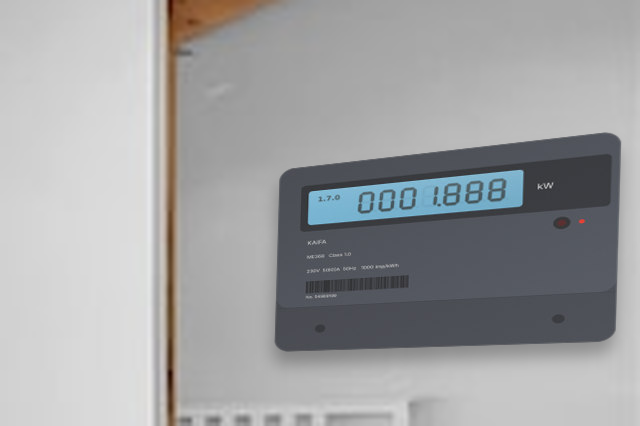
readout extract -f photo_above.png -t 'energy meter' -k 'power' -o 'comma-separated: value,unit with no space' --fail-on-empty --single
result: 1.888,kW
